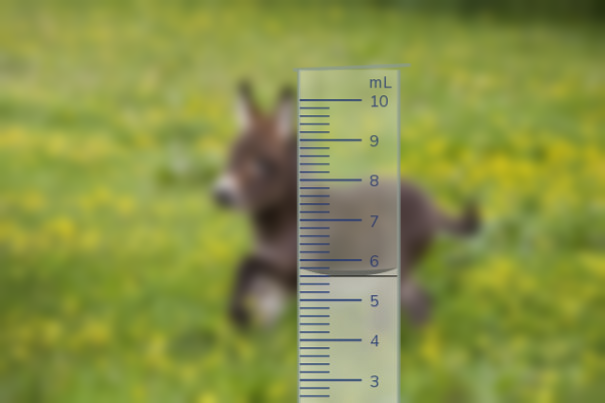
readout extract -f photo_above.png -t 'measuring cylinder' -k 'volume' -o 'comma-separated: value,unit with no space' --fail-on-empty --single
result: 5.6,mL
